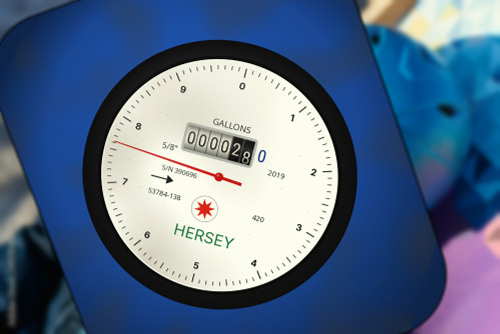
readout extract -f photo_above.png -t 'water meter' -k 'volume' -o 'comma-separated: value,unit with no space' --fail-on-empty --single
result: 277.6,gal
